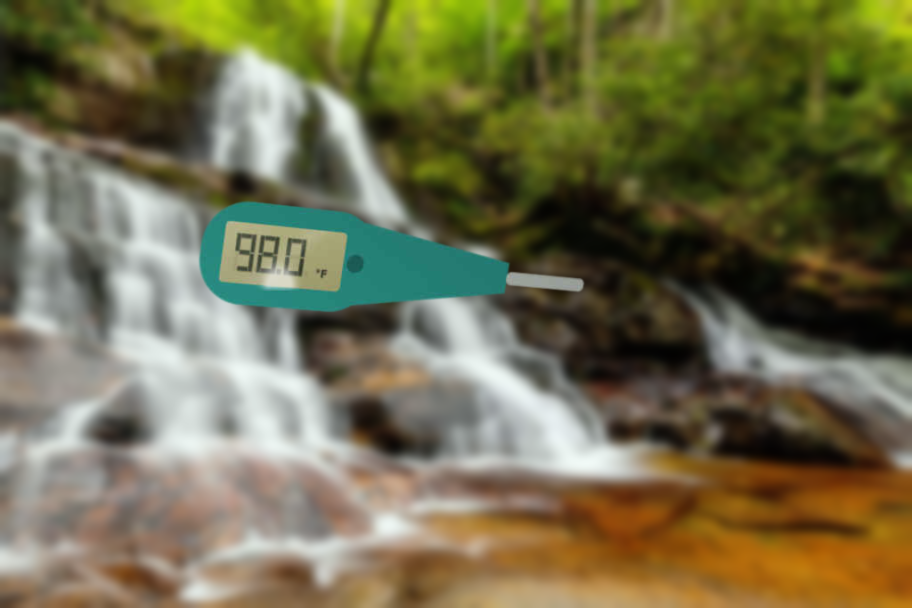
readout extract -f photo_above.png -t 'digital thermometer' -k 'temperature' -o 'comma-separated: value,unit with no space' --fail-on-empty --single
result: 98.0,°F
